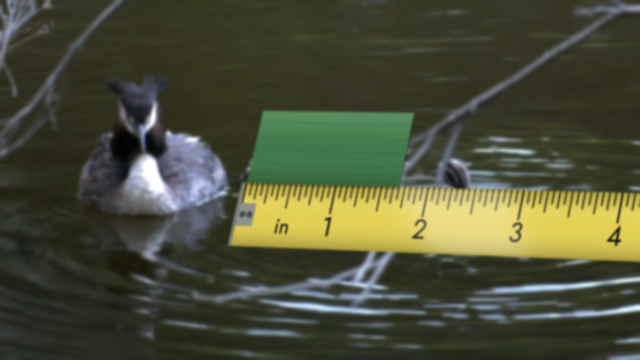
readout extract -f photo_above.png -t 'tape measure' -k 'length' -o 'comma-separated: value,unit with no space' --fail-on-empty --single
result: 1.6875,in
